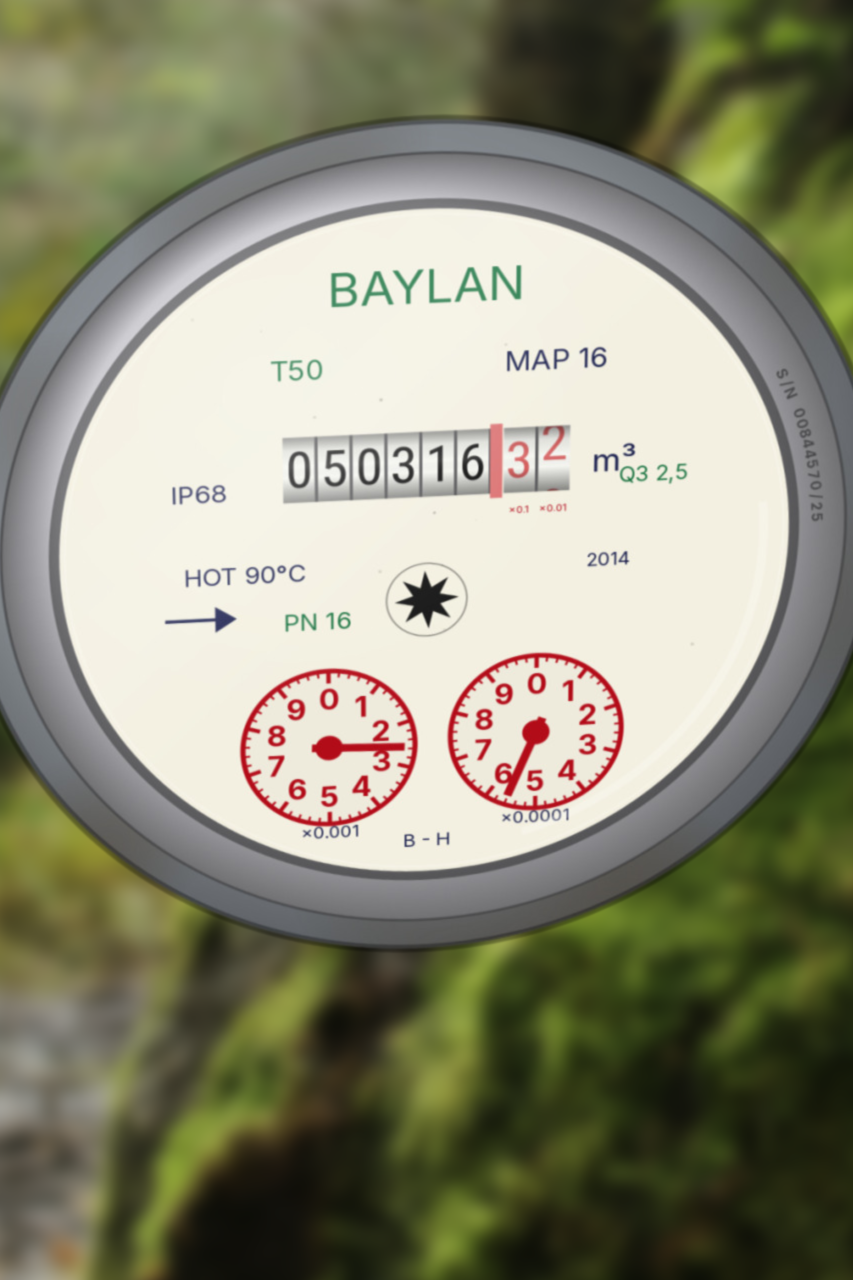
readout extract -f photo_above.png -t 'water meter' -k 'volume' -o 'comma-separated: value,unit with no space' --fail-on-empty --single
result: 50316.3225,m³
